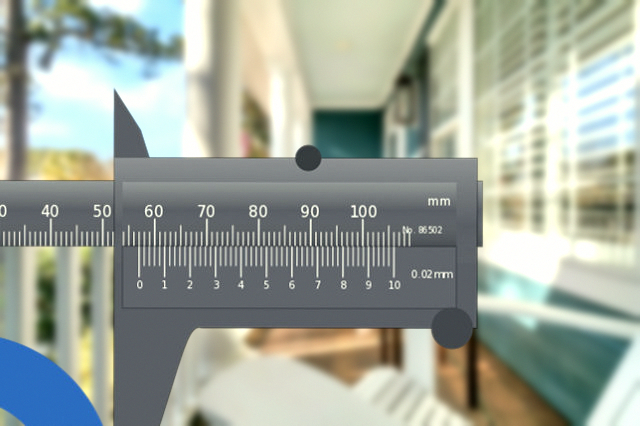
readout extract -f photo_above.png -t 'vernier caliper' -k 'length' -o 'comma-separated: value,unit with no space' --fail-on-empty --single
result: 57.0,mm
